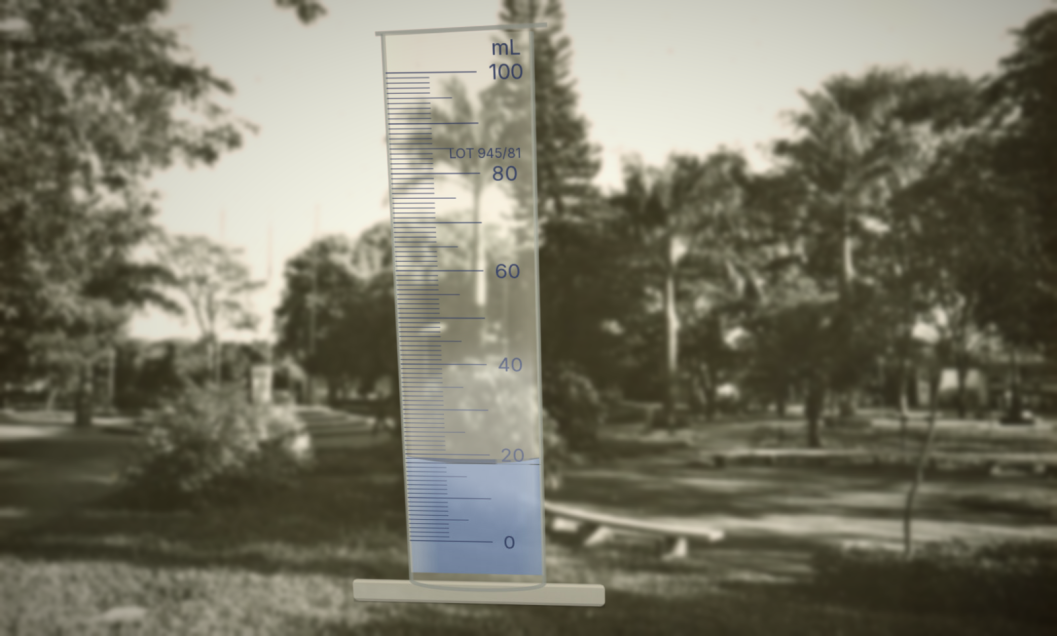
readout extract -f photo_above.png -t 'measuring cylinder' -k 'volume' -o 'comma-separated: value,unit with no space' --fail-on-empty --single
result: 18,mL
